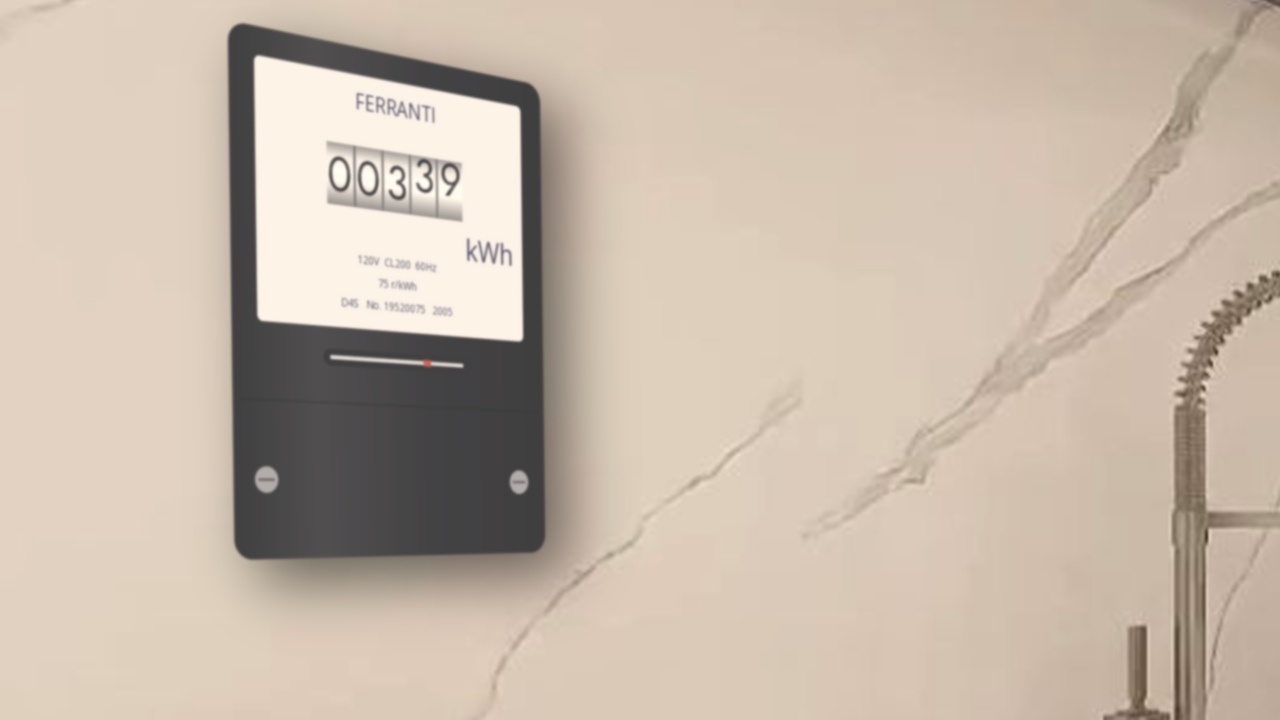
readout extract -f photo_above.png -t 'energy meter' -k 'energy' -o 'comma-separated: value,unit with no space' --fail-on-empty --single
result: 339,kWh
